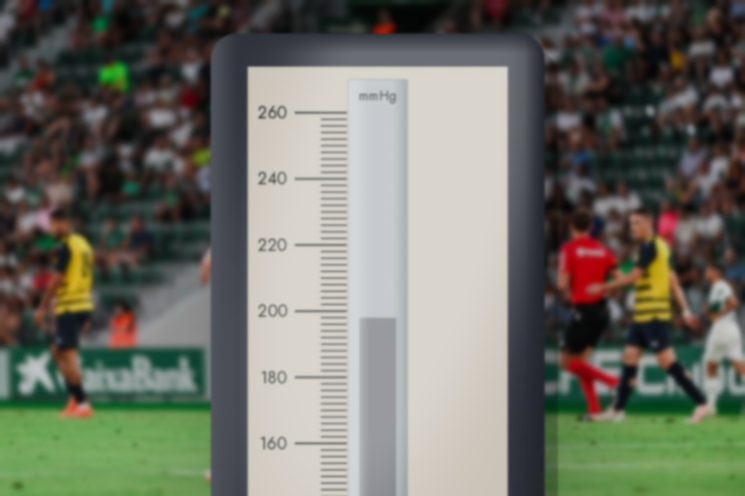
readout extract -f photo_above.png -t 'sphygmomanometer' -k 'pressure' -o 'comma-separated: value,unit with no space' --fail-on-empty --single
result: 198,mmHg
